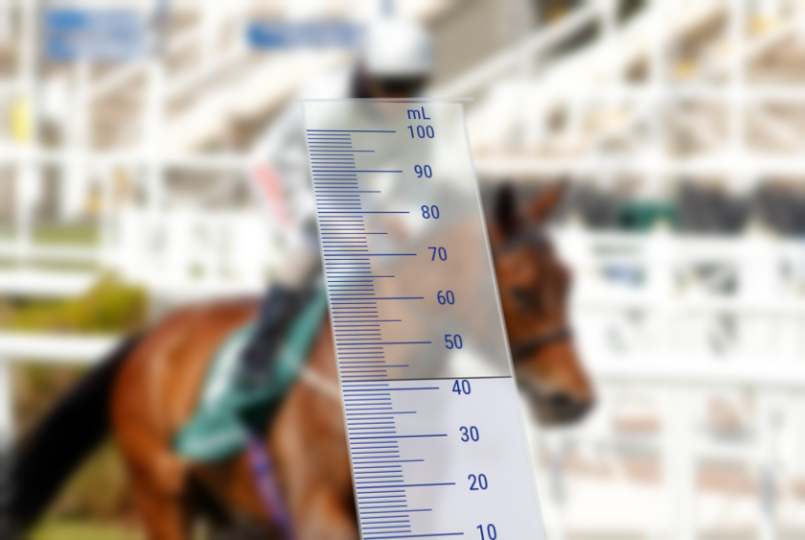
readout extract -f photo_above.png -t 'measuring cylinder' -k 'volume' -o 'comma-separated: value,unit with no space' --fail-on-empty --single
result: 42,mL
